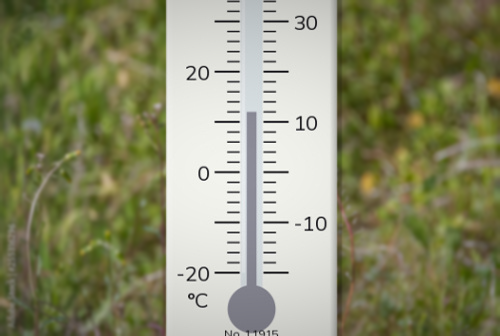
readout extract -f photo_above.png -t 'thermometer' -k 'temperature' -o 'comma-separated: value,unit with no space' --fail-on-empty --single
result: 12,°C
